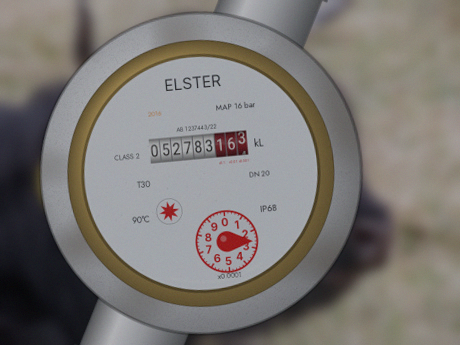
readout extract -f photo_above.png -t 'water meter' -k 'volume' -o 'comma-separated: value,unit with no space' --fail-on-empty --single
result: 52783.1632,kL
